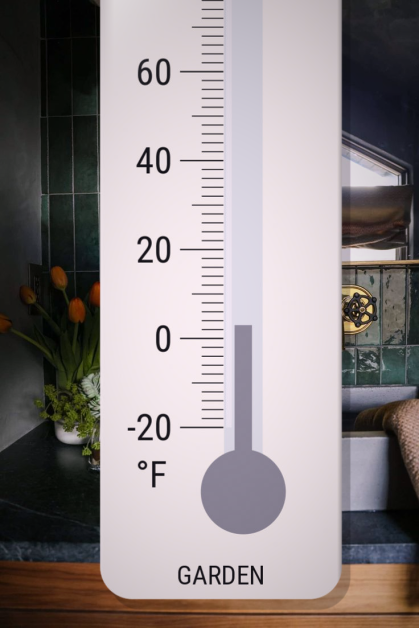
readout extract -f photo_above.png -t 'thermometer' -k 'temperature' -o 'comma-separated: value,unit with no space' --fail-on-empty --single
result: 3,°F
